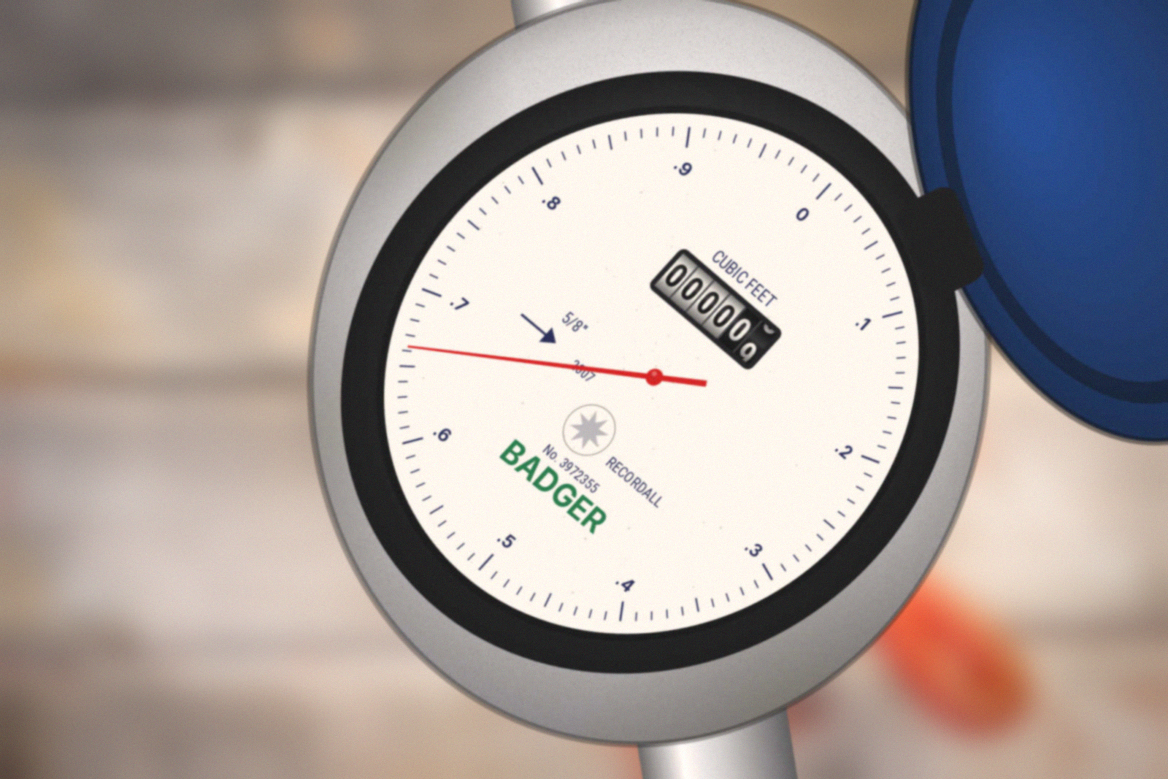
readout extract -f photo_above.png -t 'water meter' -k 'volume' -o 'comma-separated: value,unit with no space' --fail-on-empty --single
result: 8.66,ft³
